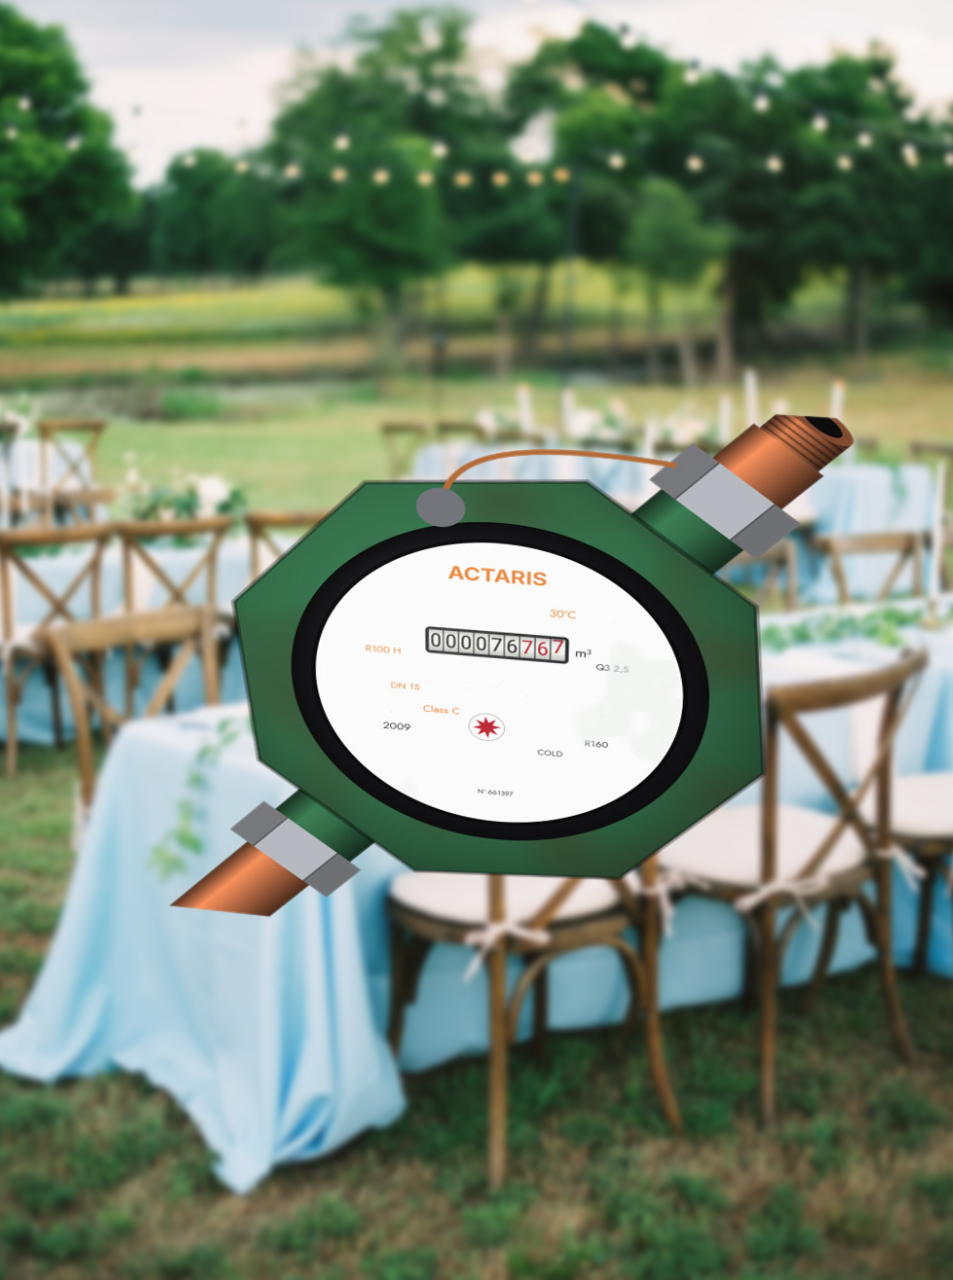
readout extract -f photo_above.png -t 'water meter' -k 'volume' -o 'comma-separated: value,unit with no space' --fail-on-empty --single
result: 76.767,m³
